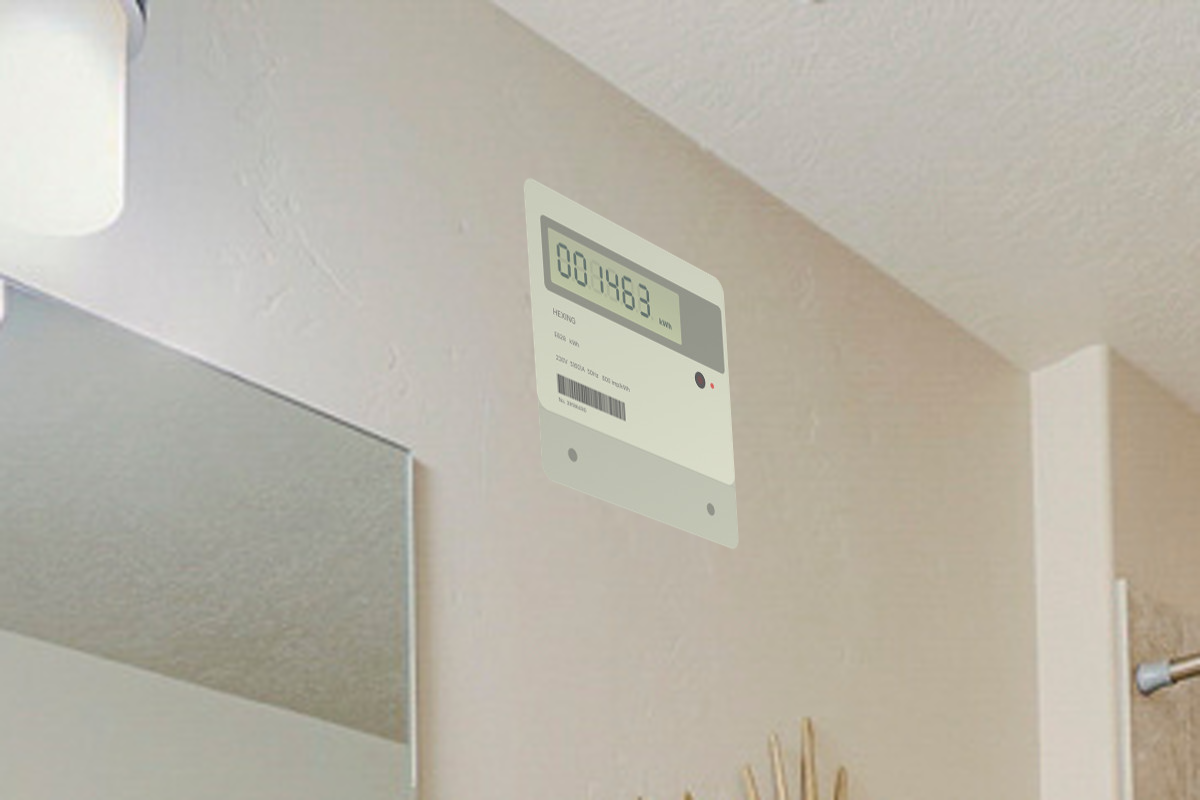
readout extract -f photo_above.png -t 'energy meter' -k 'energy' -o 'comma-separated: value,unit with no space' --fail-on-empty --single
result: 1463,kWh
